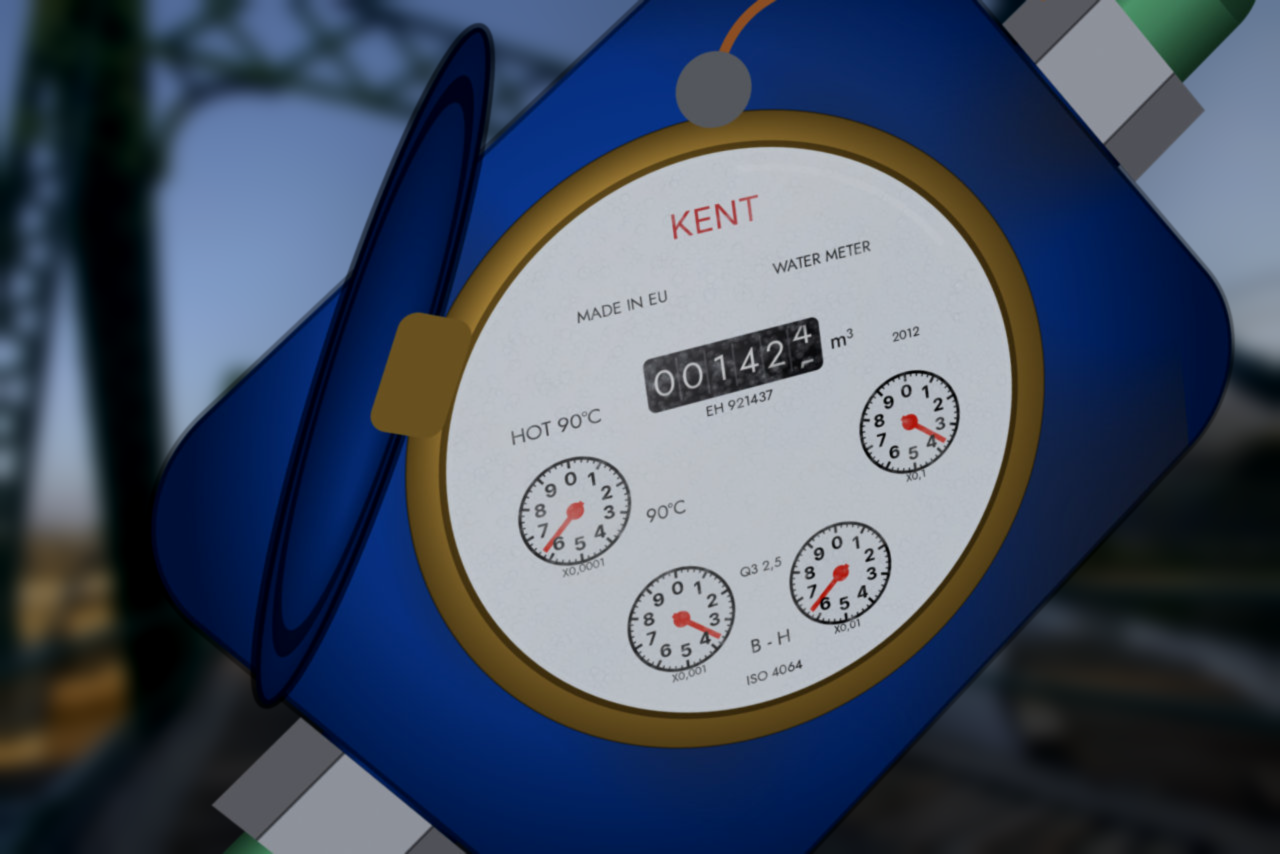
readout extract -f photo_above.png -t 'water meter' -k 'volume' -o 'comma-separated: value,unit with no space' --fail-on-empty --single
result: 1424.3636,m³
